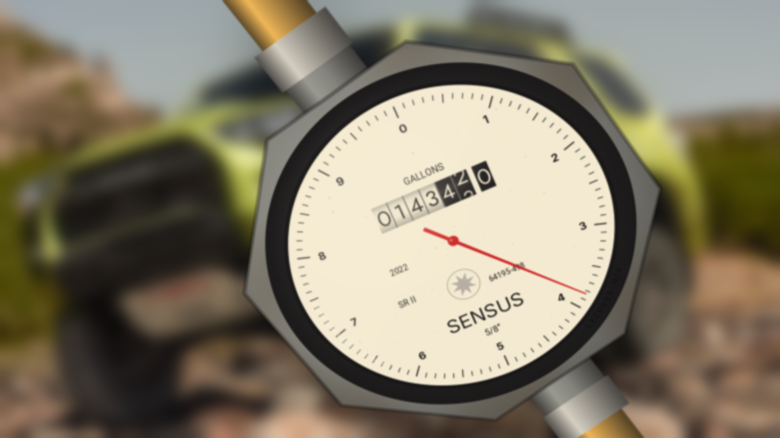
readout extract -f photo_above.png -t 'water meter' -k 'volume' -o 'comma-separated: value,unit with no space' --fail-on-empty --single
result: 143423.8,gal
